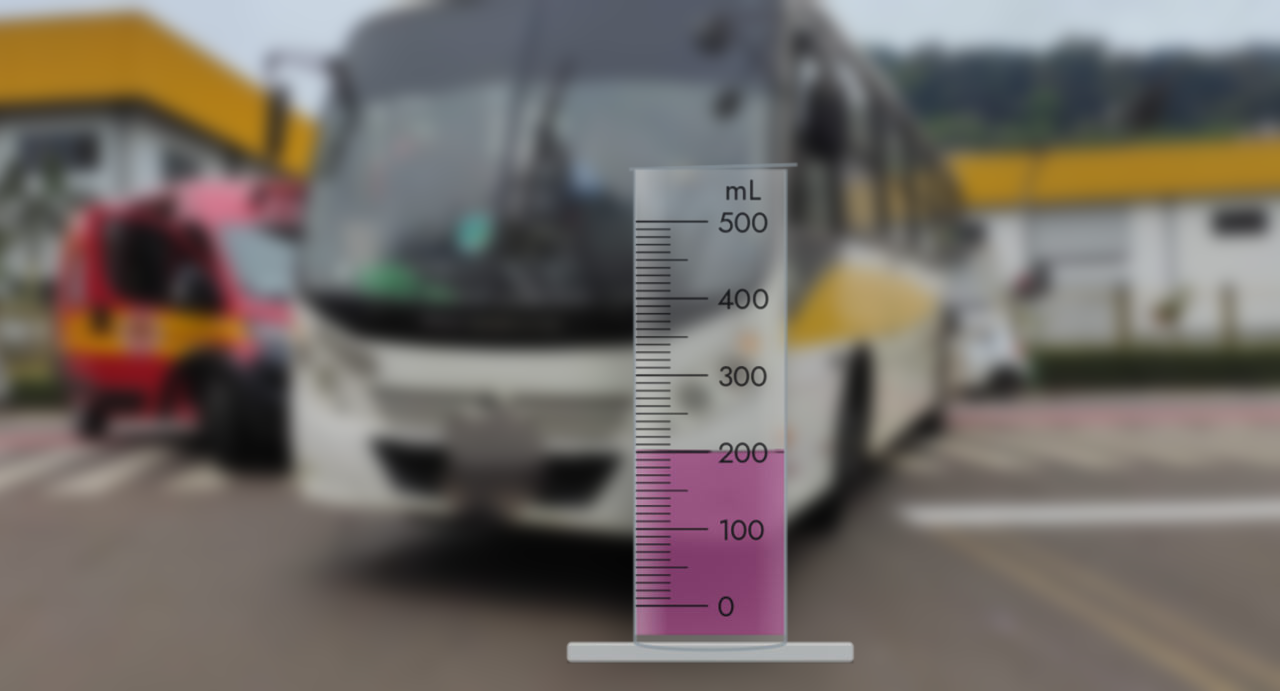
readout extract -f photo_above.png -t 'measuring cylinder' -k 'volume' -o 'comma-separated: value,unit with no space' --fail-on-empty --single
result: 200,mL
